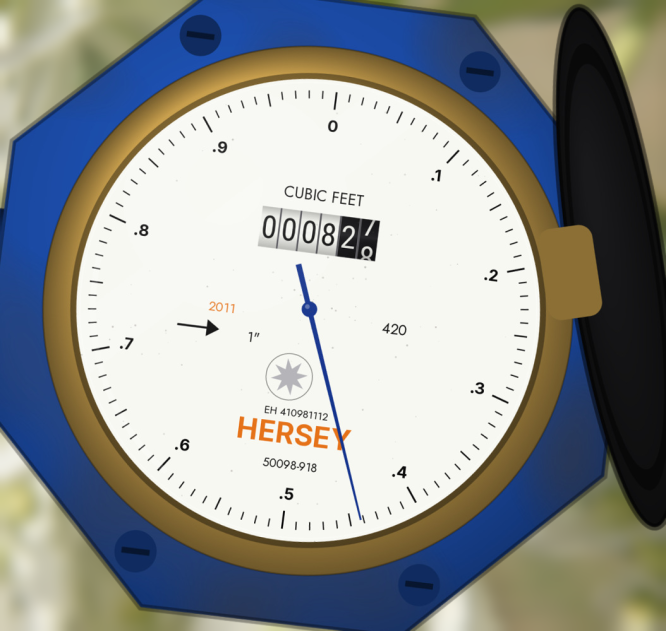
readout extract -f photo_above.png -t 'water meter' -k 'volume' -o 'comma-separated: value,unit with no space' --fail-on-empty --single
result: 827.44,ft³
